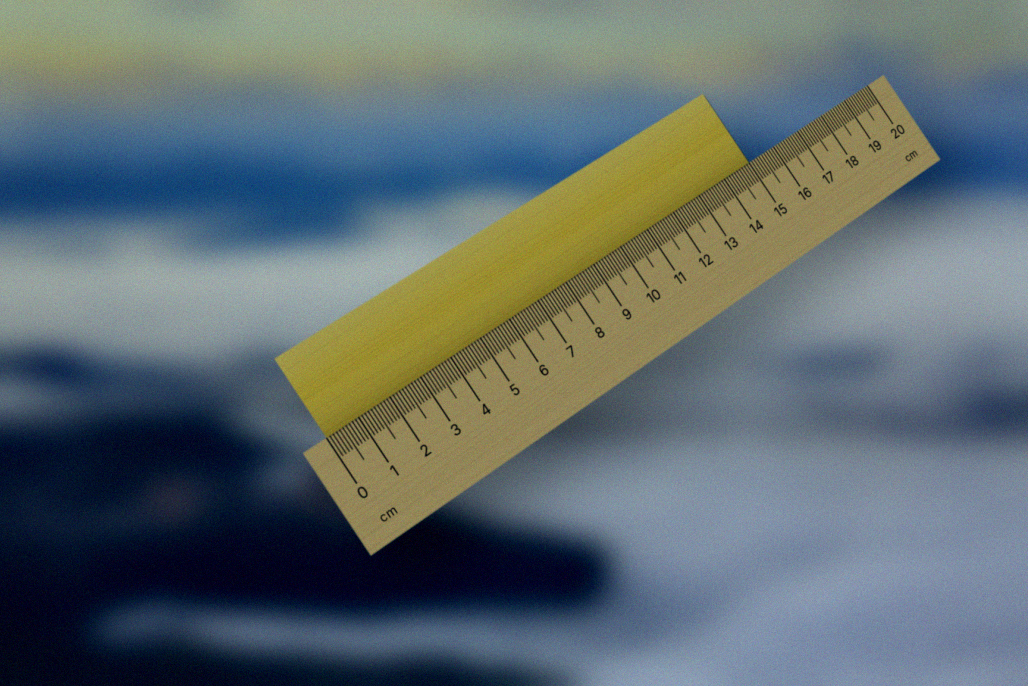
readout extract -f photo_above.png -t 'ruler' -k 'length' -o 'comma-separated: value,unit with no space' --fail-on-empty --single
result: 15,cm
